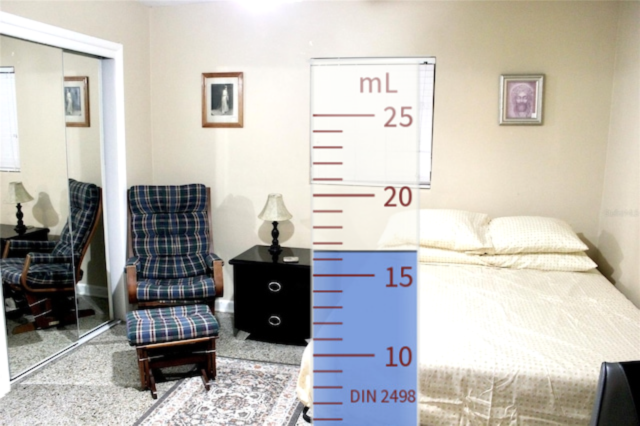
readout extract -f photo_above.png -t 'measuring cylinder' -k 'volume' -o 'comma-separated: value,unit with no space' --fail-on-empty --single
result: 16.5,mL
